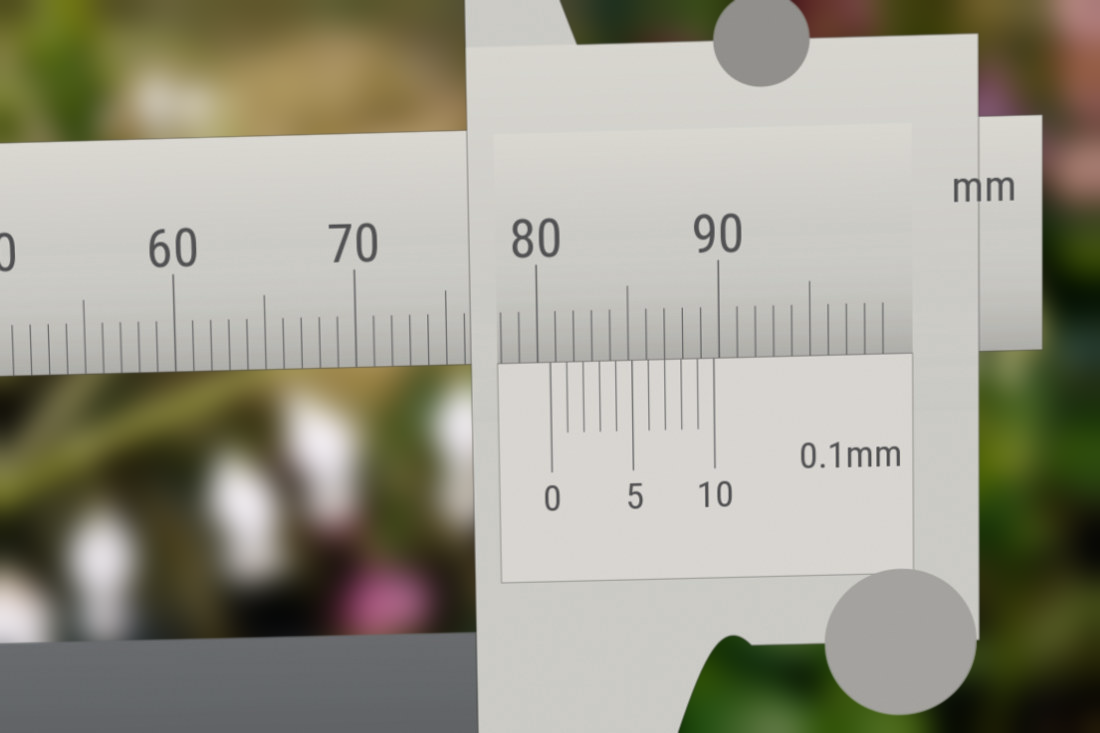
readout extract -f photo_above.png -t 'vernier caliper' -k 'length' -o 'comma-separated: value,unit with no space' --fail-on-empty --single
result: 80.7,mm
